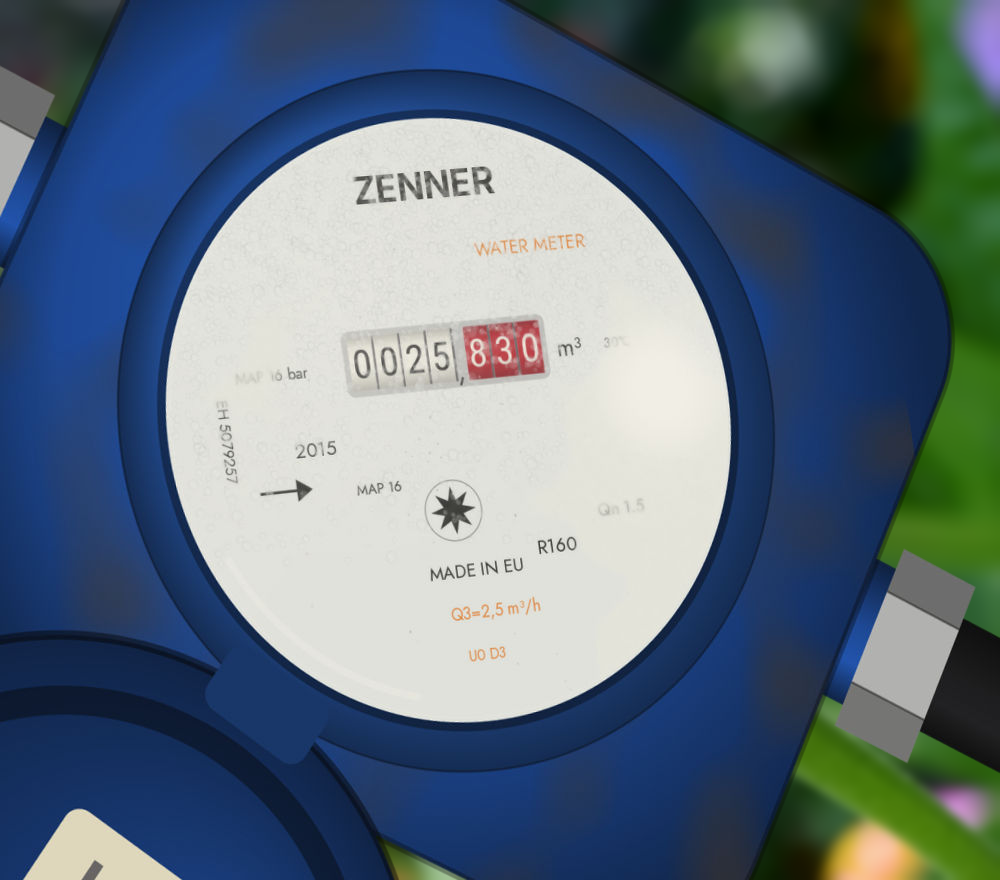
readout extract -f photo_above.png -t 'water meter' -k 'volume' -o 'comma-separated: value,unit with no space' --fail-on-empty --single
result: 25.830,m³
